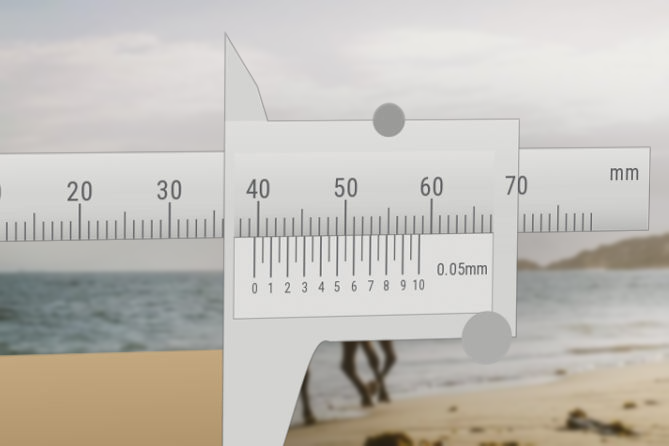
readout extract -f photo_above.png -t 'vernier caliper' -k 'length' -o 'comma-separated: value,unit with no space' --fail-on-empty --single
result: 39.6,mm
